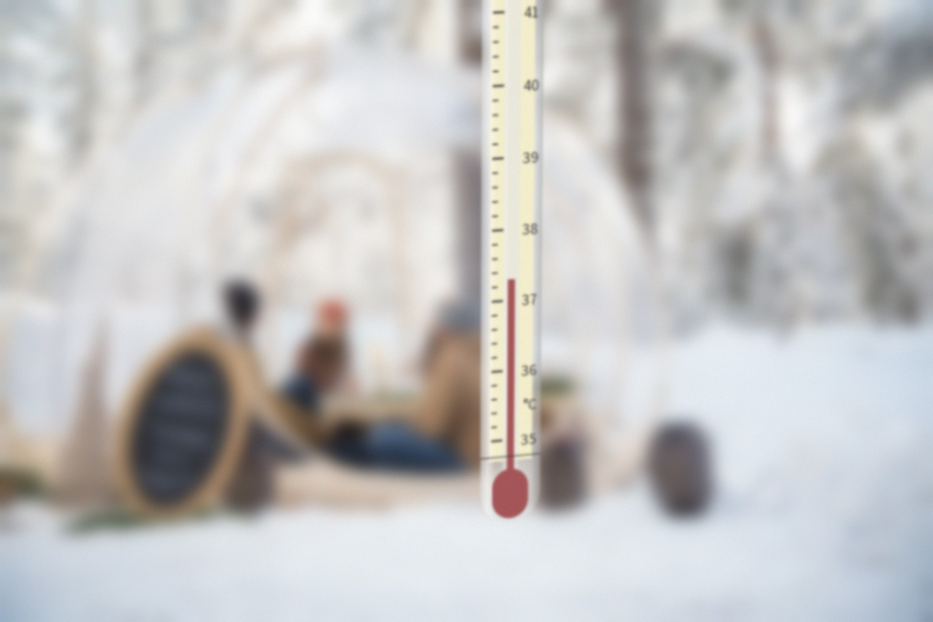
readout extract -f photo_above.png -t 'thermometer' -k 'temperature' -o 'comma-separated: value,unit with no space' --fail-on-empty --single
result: 37.3,°C
